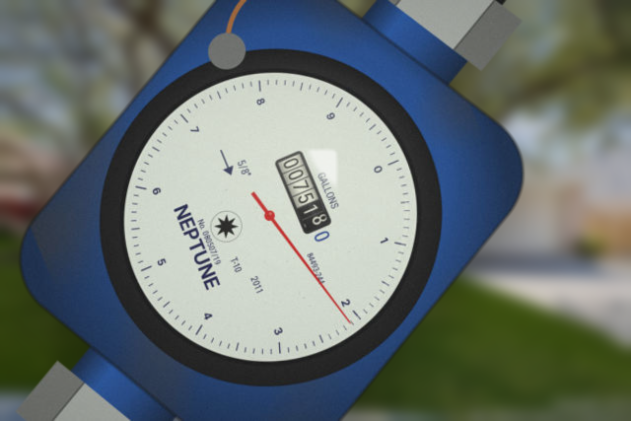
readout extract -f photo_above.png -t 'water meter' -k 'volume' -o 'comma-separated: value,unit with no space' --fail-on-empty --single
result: 75182.1,gal
